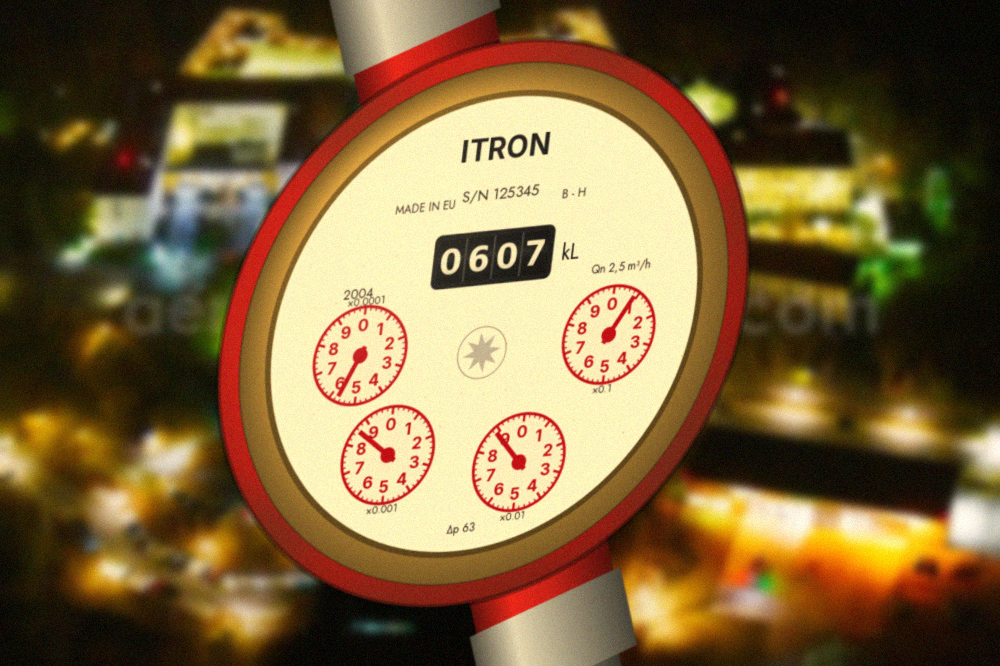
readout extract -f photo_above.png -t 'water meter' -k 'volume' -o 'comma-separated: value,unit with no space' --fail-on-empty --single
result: 607.0885,kL
